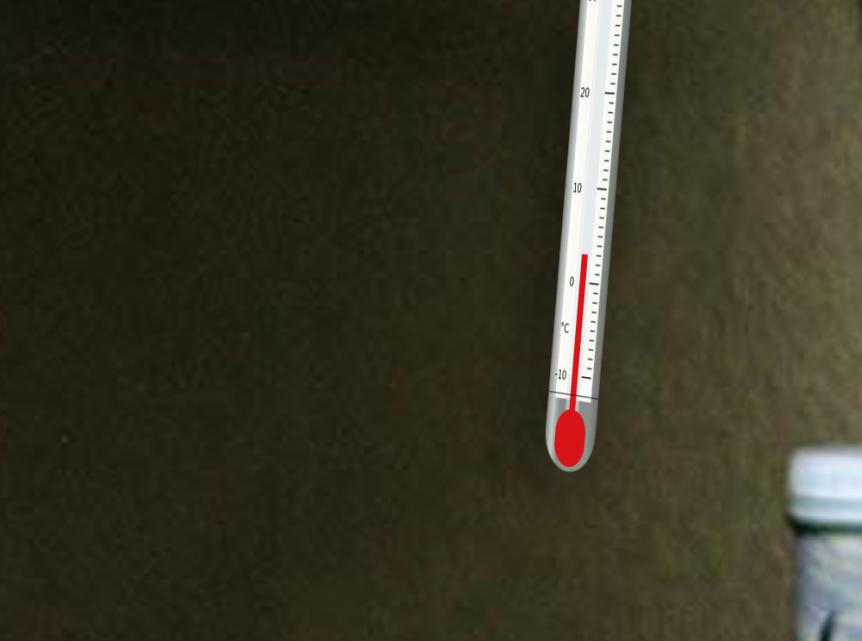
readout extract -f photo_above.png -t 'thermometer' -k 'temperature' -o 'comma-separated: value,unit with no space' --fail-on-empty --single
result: 3,°C
